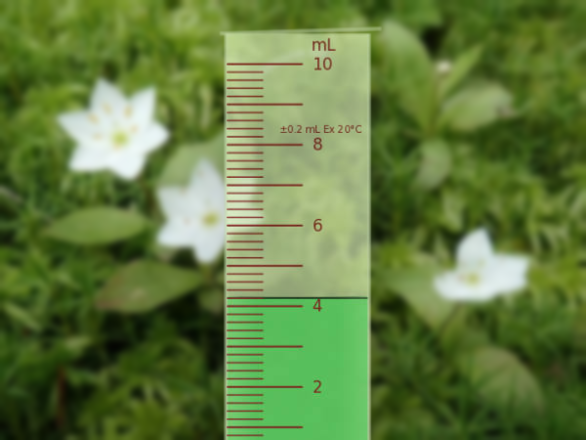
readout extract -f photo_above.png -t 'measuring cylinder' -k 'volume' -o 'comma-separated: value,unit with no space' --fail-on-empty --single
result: 4.2,mL
